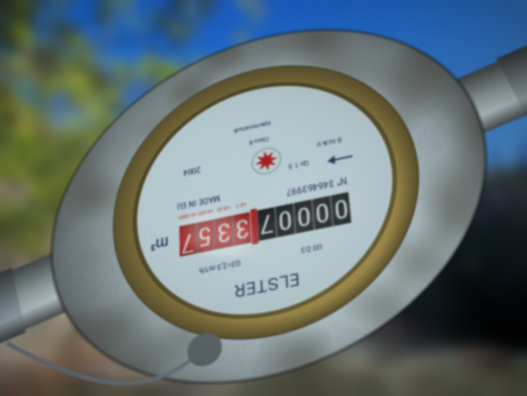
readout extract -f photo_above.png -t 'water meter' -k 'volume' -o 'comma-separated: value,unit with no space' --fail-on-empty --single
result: 7.3357,m³
